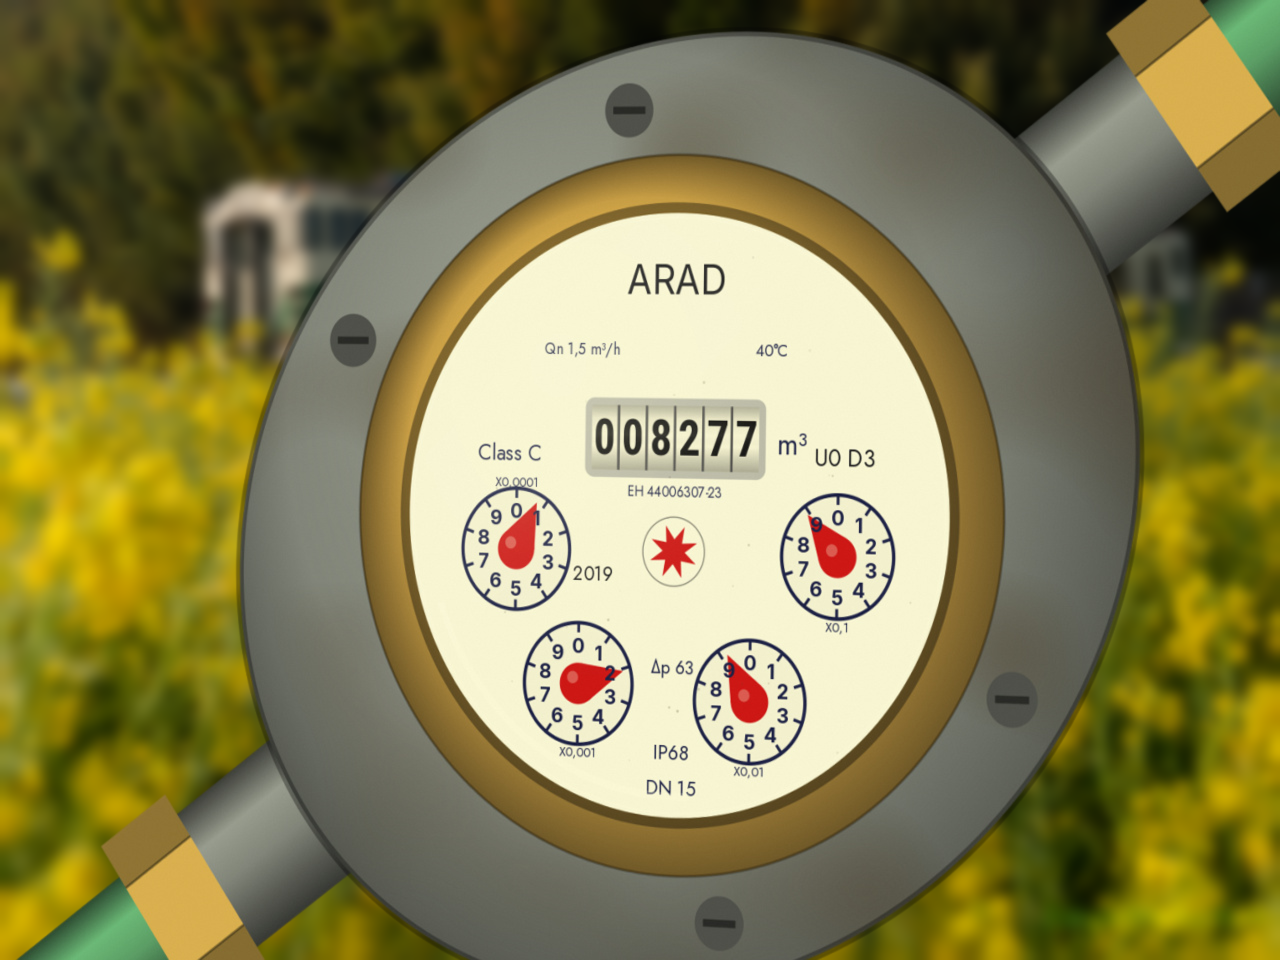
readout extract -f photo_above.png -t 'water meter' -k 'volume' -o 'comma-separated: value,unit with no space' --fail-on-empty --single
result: 8277.8920,m³
